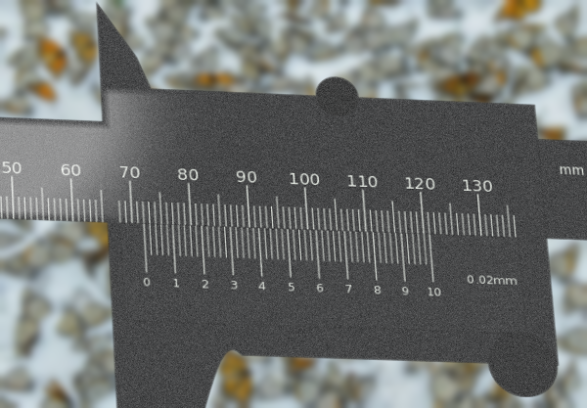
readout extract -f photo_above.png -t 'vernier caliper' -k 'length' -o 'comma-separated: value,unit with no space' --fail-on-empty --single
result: 72.0,mm
